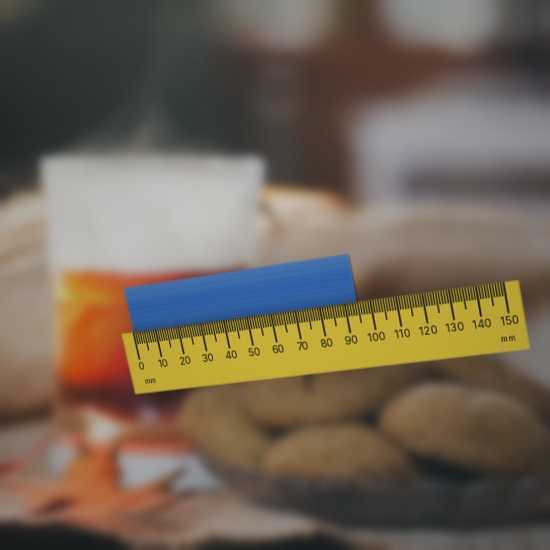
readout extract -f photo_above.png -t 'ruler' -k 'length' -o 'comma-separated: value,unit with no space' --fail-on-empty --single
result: 95,mm
